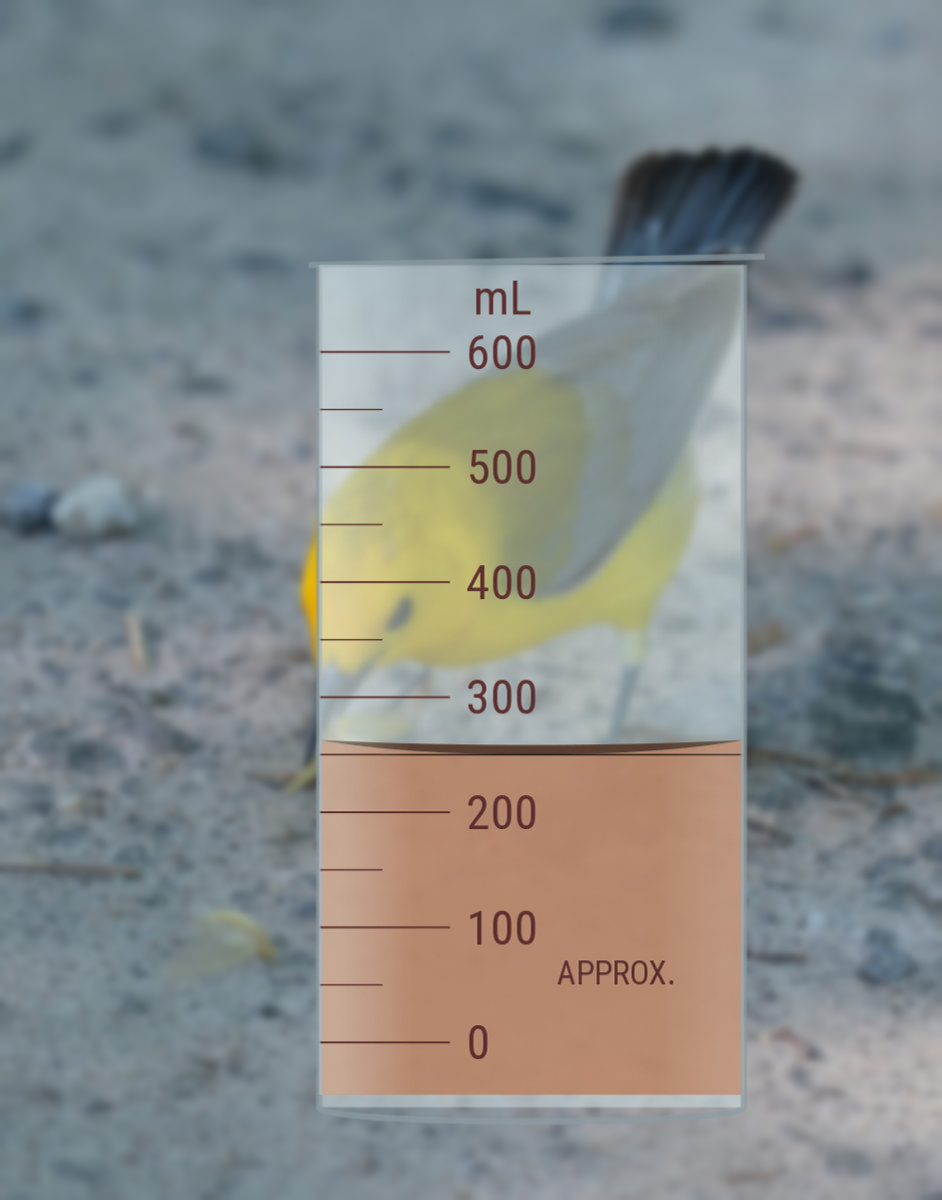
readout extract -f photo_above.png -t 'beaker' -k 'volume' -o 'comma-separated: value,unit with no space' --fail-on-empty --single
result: 250,mL
